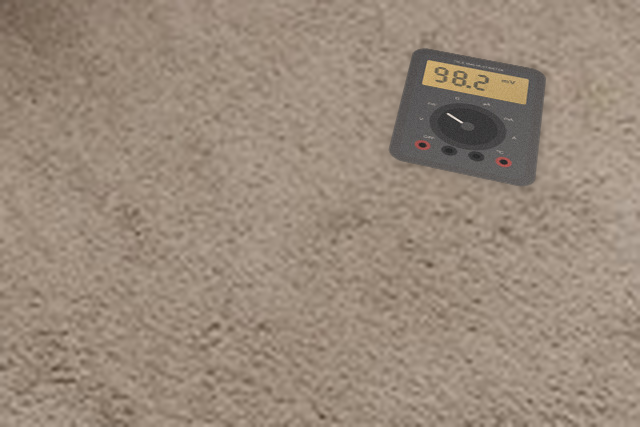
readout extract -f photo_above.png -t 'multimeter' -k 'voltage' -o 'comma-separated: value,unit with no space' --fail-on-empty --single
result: 98.2,mV
